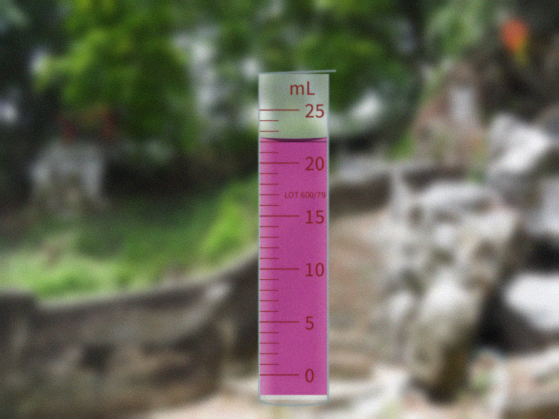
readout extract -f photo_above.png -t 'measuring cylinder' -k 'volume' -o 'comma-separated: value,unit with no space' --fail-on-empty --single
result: 22,mL
